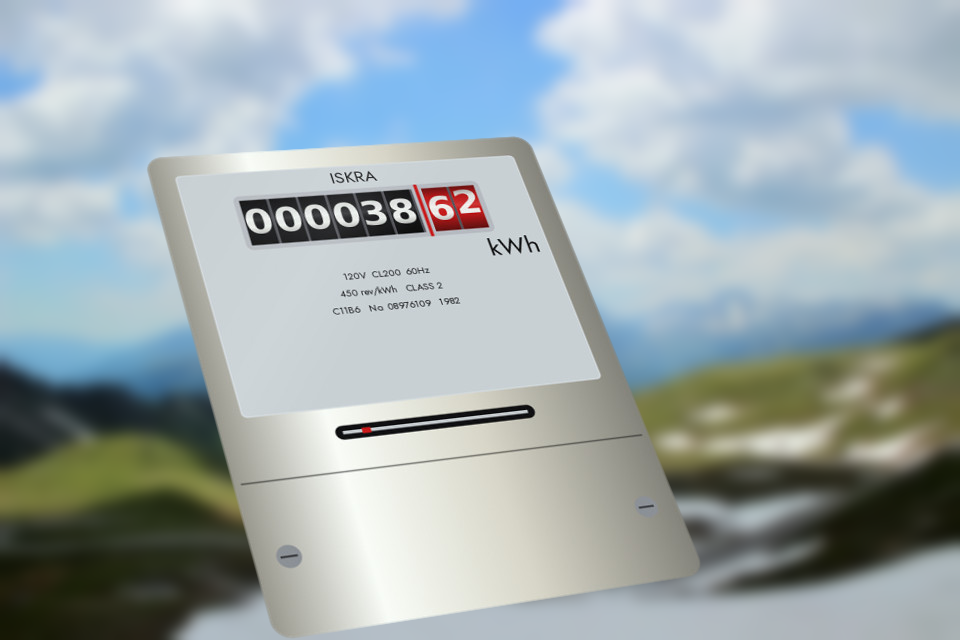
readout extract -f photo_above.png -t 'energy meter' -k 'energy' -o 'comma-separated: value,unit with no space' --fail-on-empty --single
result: 38.62,kWh
